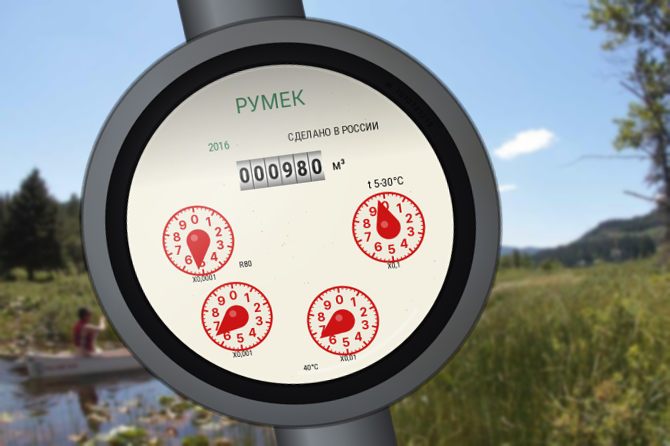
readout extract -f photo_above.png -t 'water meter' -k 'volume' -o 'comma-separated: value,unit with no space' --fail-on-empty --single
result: 979.9665,m³
